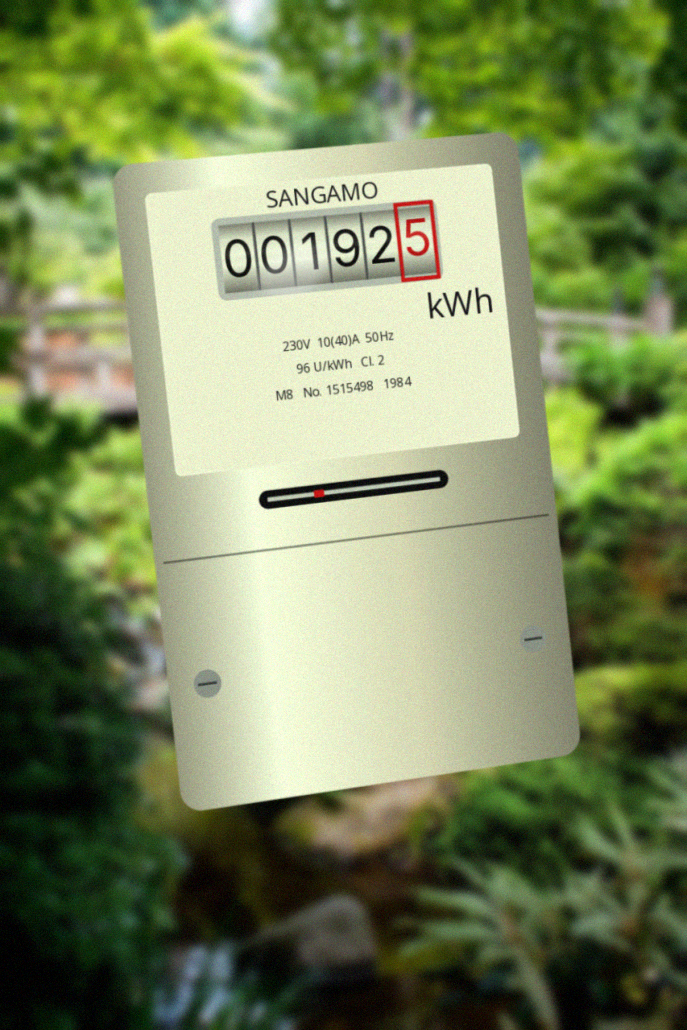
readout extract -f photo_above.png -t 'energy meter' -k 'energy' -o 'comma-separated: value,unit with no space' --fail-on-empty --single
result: 192.5,kWh
